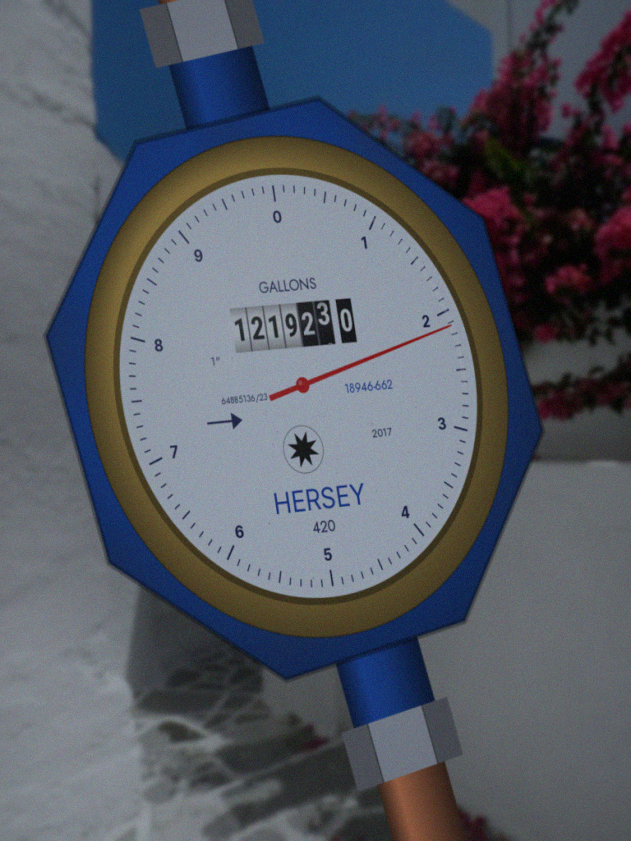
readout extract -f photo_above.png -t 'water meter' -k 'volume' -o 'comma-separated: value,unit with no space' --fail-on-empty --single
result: 1219232.1,gal
